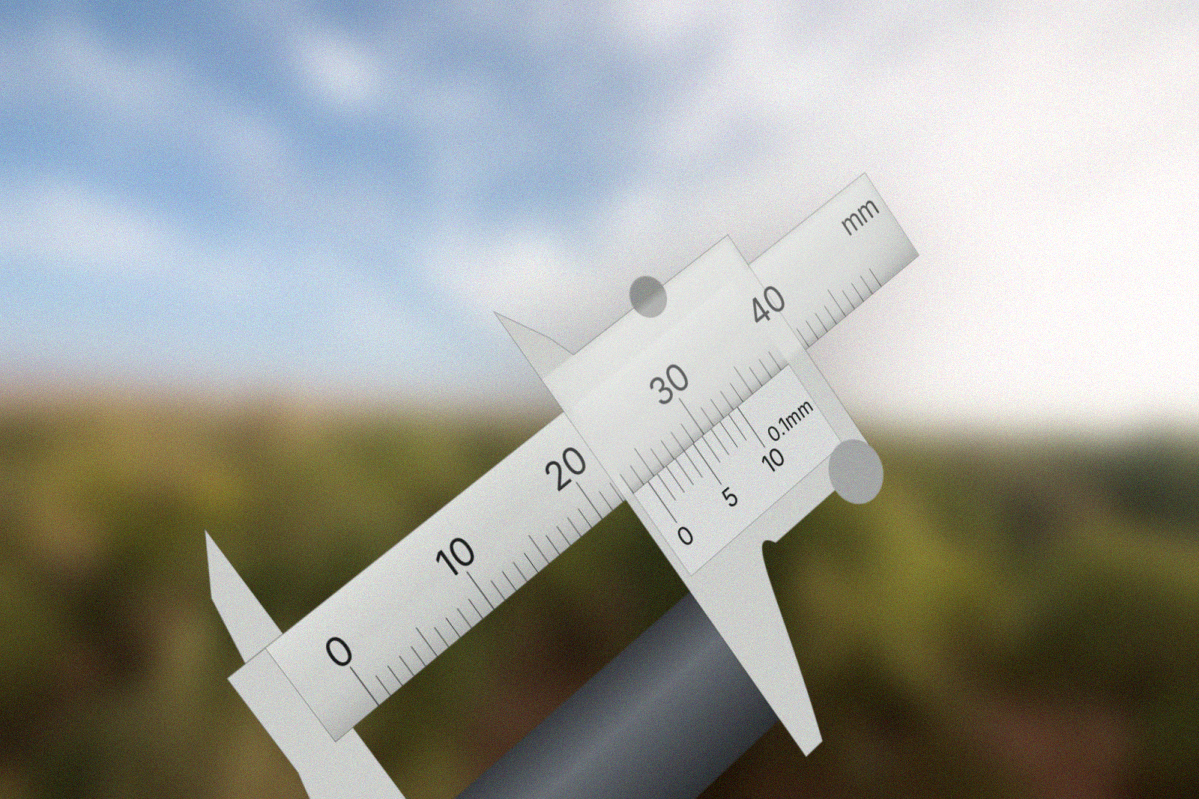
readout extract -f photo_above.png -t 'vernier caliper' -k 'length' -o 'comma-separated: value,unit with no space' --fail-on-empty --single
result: 24.4,mm
